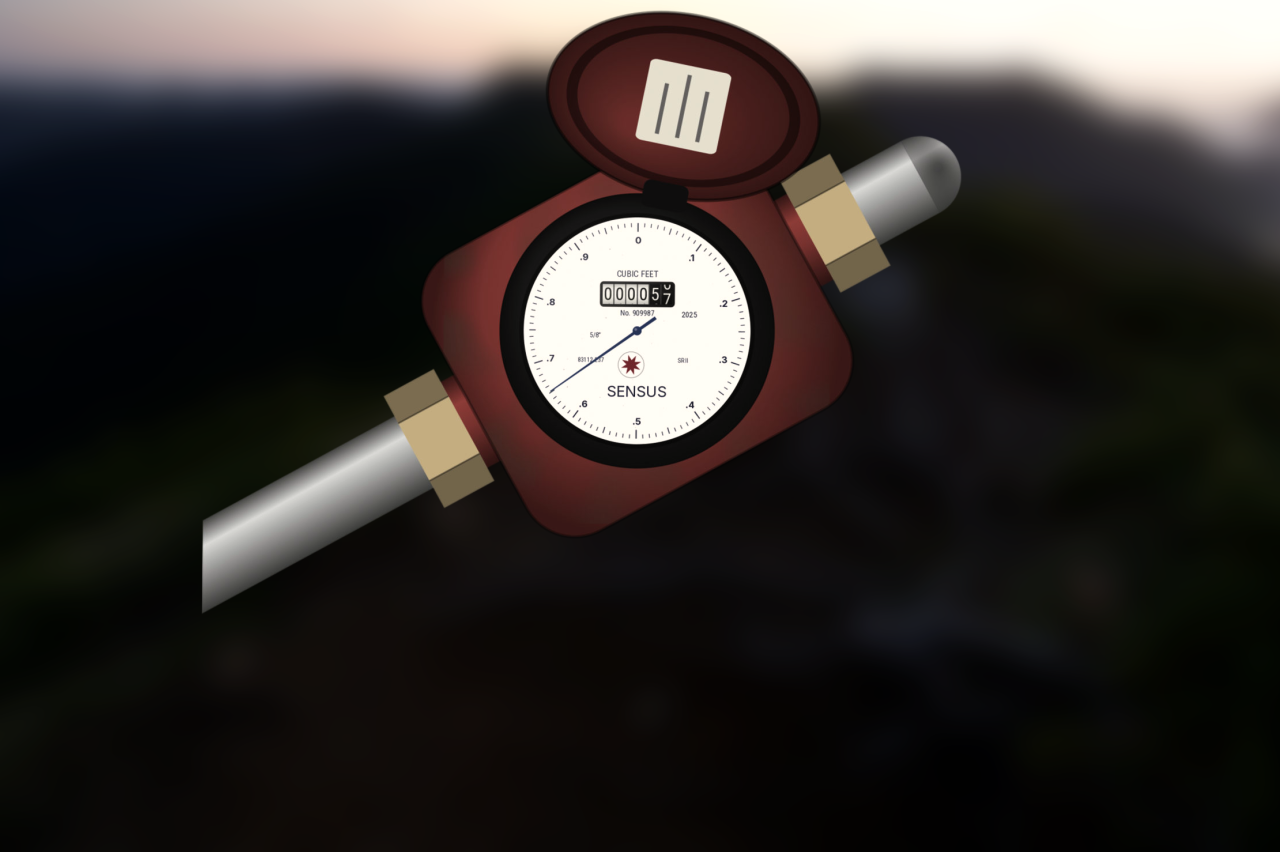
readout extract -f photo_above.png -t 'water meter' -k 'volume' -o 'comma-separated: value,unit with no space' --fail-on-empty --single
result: 56.65,ft³
